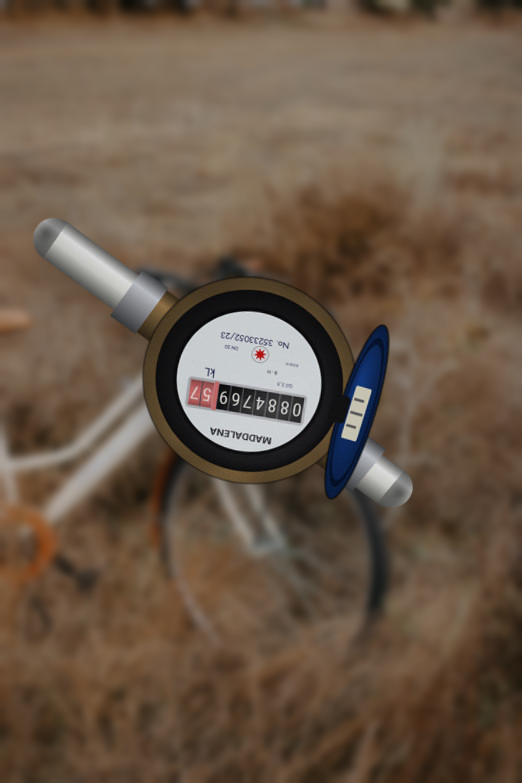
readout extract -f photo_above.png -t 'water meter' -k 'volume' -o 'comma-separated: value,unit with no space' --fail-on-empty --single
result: 884769.57,kL
